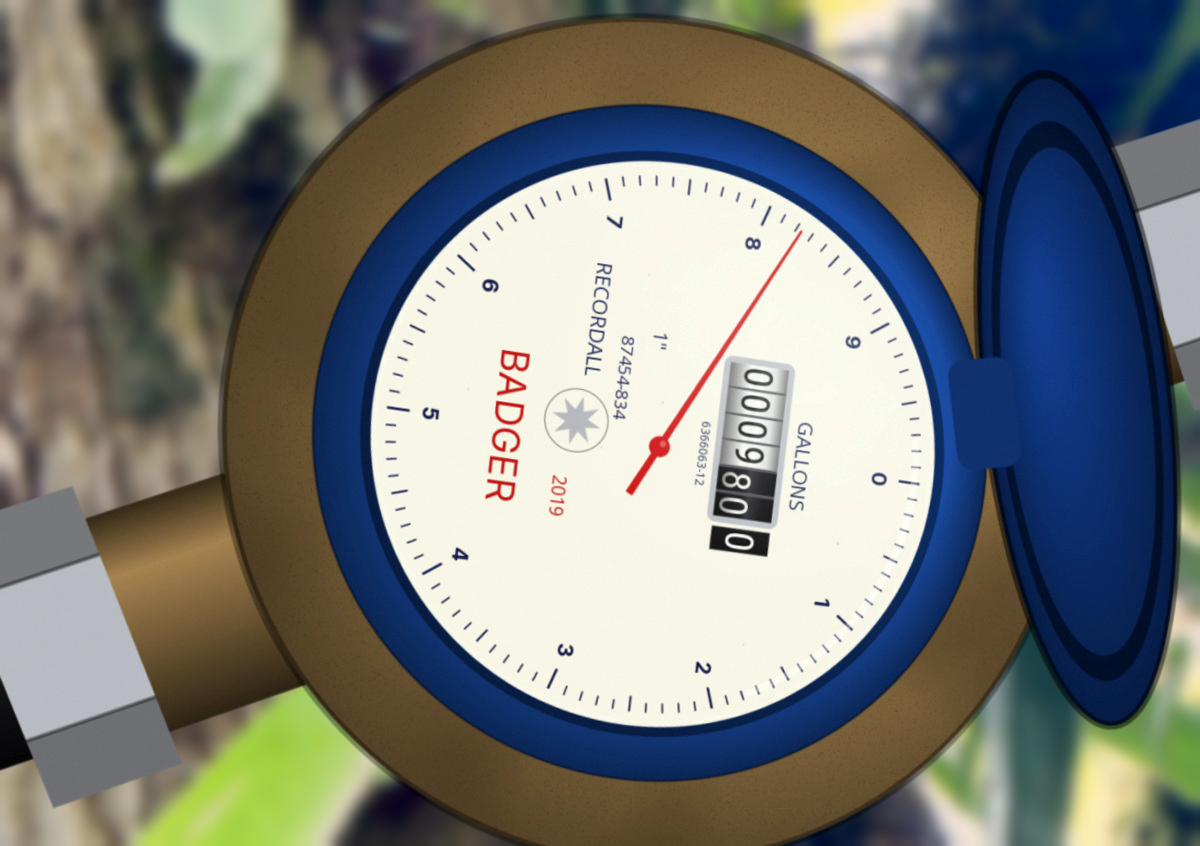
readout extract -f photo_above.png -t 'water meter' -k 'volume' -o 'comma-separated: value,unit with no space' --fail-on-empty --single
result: 9798.2,gal
